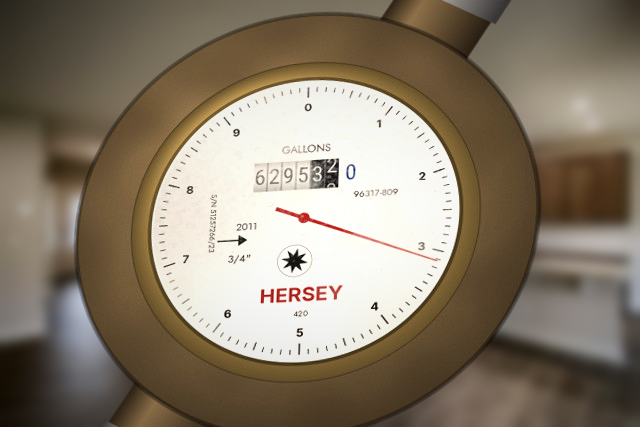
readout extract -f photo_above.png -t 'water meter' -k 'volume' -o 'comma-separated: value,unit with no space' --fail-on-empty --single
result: 6295323.1,gal
